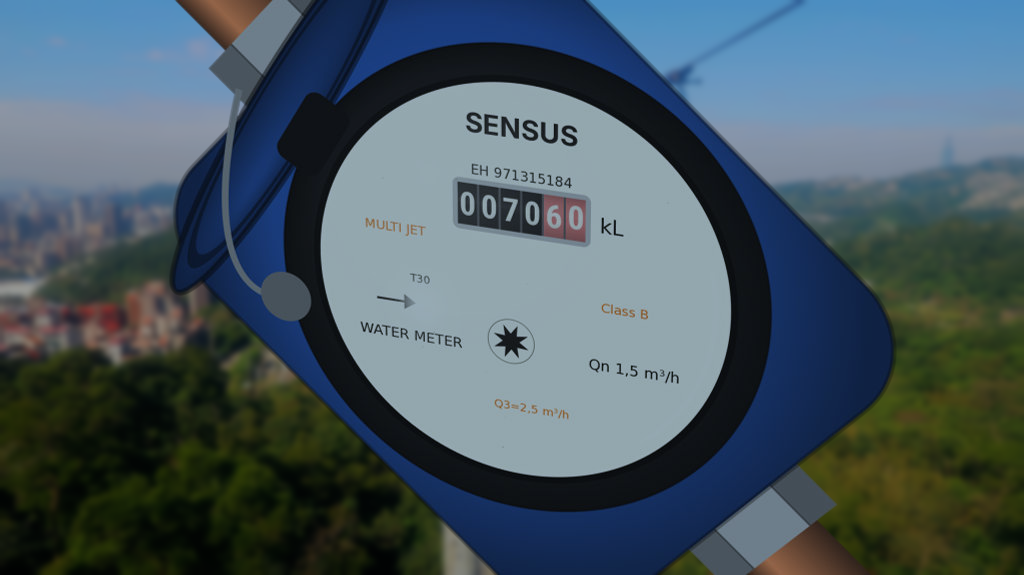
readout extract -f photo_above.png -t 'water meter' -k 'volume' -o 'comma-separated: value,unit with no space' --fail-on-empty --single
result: 70.60,kL
